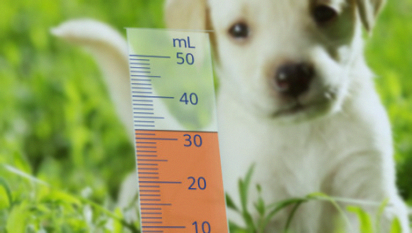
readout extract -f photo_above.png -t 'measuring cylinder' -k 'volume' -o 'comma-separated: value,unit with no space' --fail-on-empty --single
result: 32,mL
